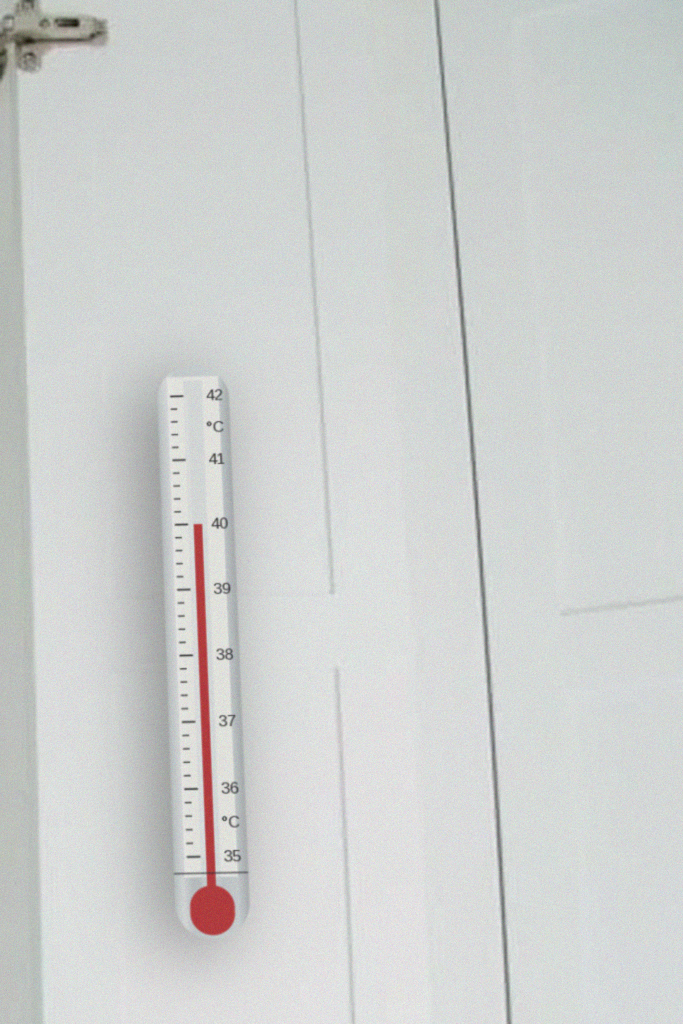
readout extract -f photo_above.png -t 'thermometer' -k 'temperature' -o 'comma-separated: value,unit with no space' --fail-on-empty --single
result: 40,°C
